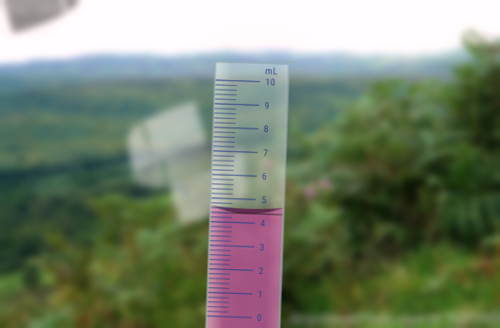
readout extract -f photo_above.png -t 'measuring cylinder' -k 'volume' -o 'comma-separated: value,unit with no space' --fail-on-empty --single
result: 4.4,mL
